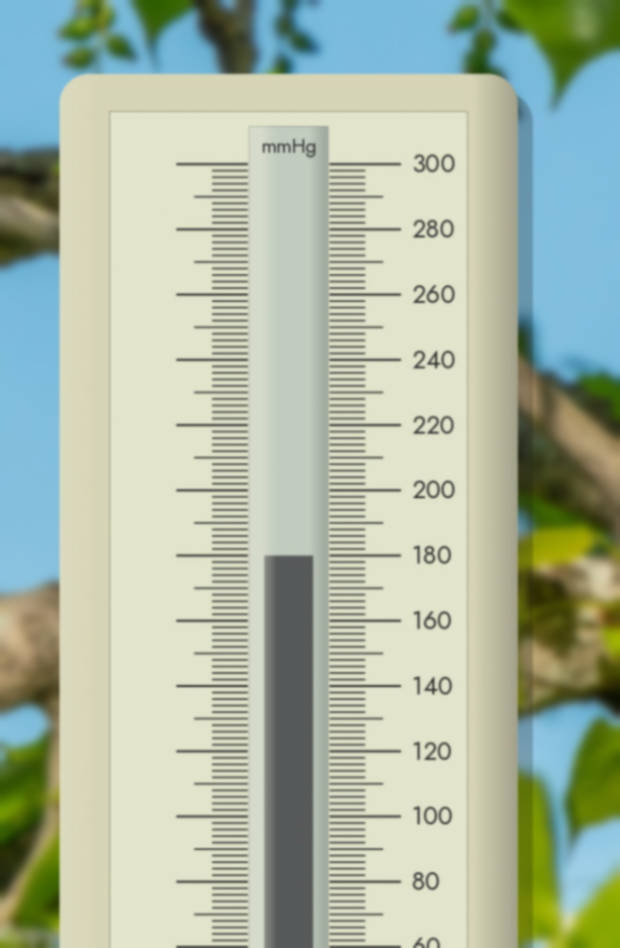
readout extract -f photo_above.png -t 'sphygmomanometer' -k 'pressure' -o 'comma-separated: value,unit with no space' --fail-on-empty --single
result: 180,mmHg
